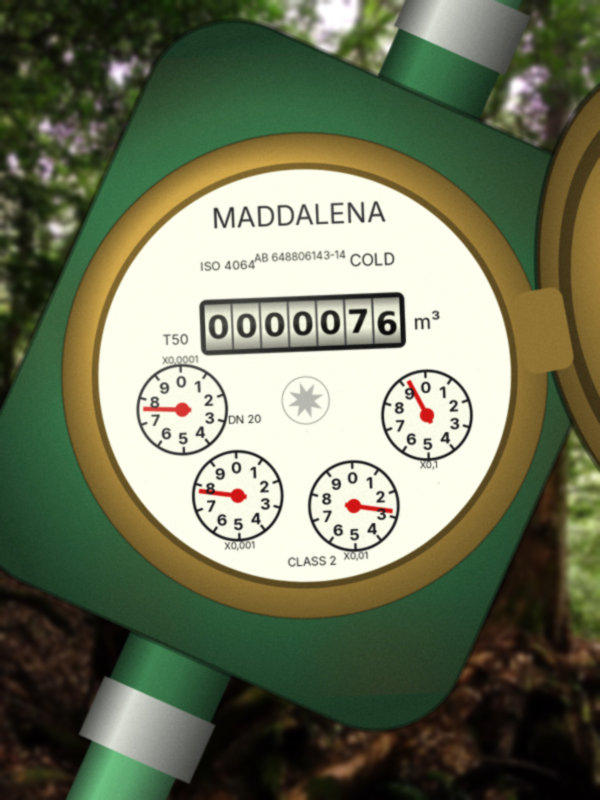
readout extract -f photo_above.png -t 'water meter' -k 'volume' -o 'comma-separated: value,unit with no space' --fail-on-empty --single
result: 75.9277,m³
